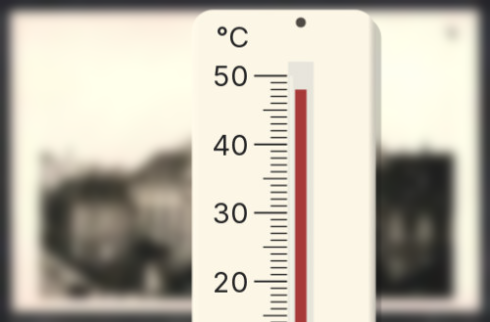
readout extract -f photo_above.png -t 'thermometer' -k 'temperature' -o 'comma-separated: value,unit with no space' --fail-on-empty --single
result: 48,°C
